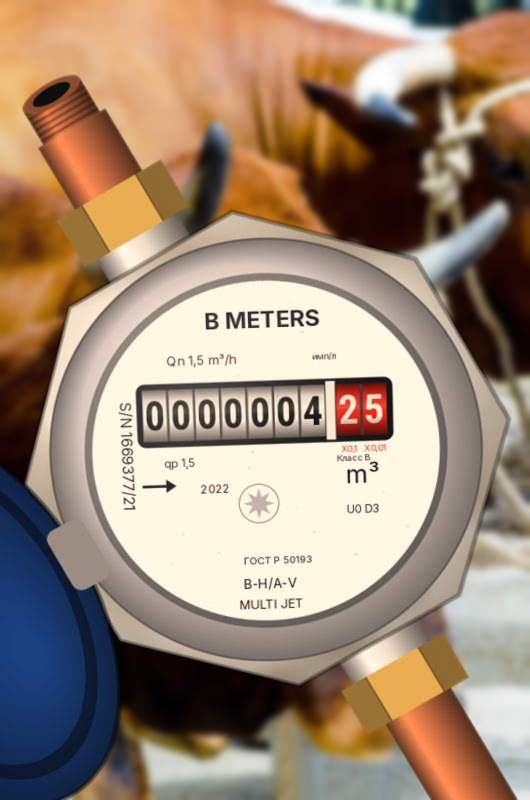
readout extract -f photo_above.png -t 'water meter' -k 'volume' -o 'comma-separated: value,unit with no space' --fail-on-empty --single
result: 4.25,m³
